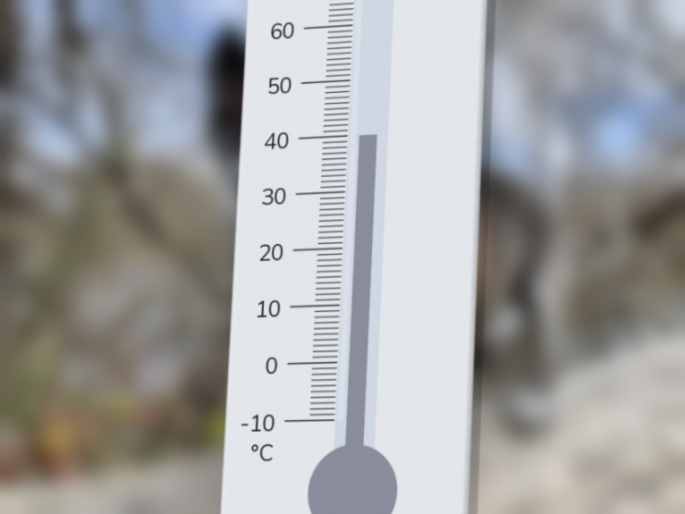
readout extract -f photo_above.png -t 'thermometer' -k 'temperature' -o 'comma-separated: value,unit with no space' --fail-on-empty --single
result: 40,°C
